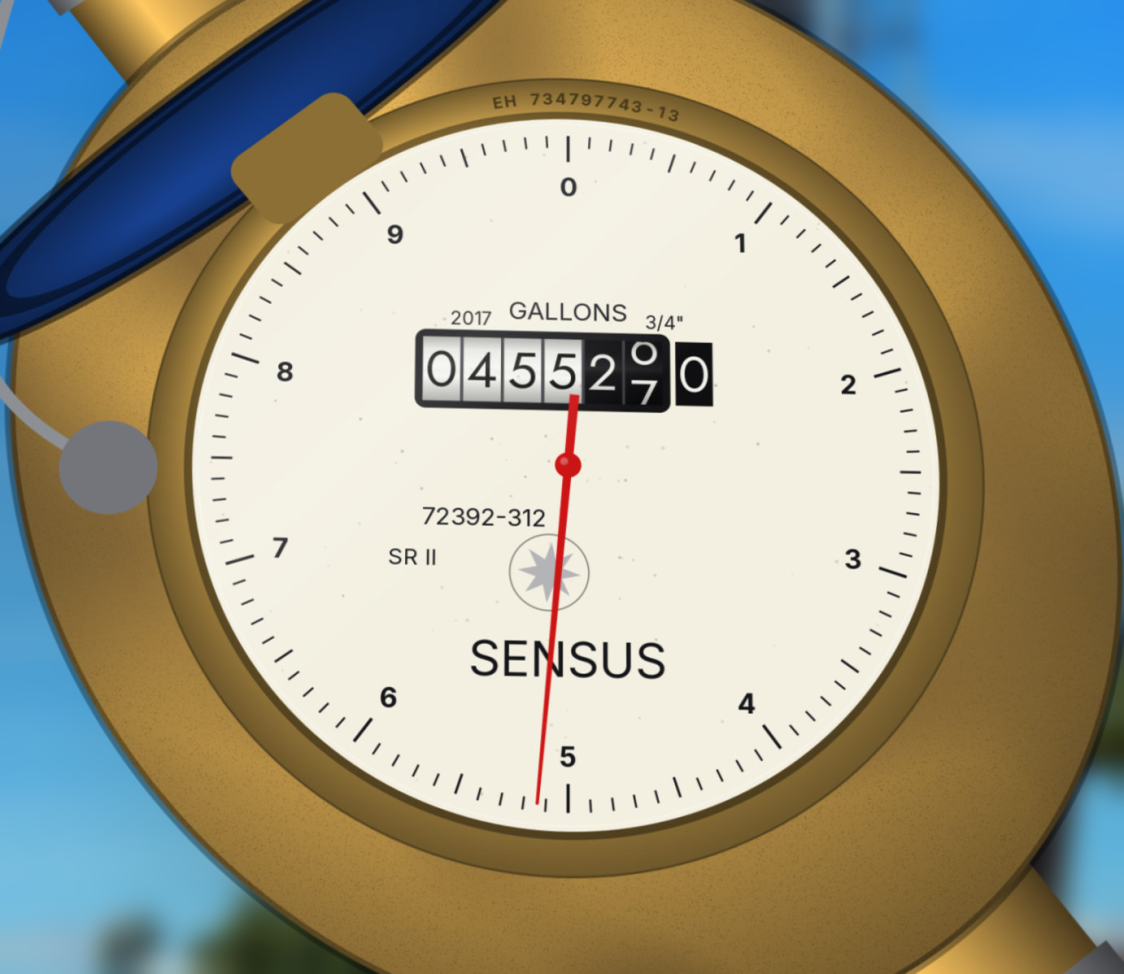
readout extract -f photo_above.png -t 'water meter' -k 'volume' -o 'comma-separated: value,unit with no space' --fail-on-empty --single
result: 455265.1,gal
